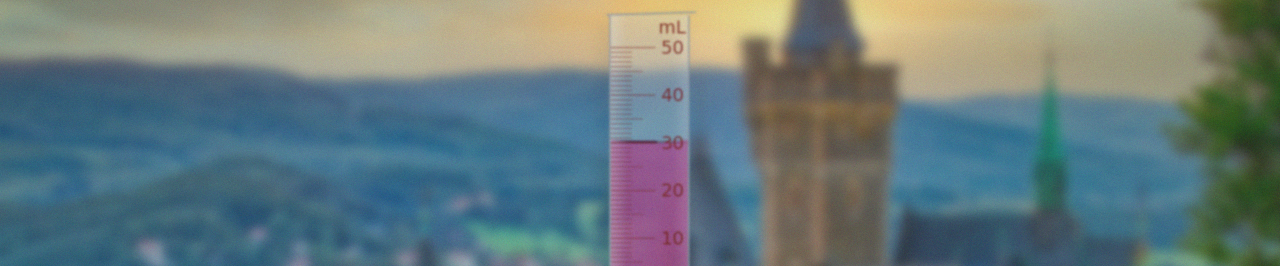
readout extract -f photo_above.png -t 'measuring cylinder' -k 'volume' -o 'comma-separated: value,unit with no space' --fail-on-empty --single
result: 30,mL
